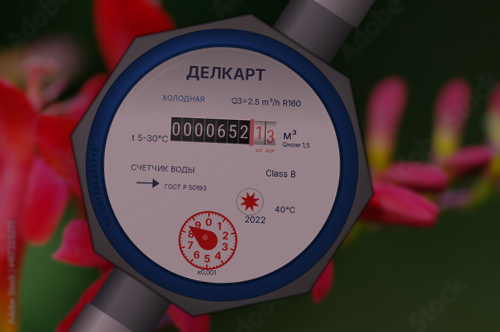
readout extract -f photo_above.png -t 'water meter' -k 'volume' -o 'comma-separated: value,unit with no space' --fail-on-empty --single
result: 652.128,m³
